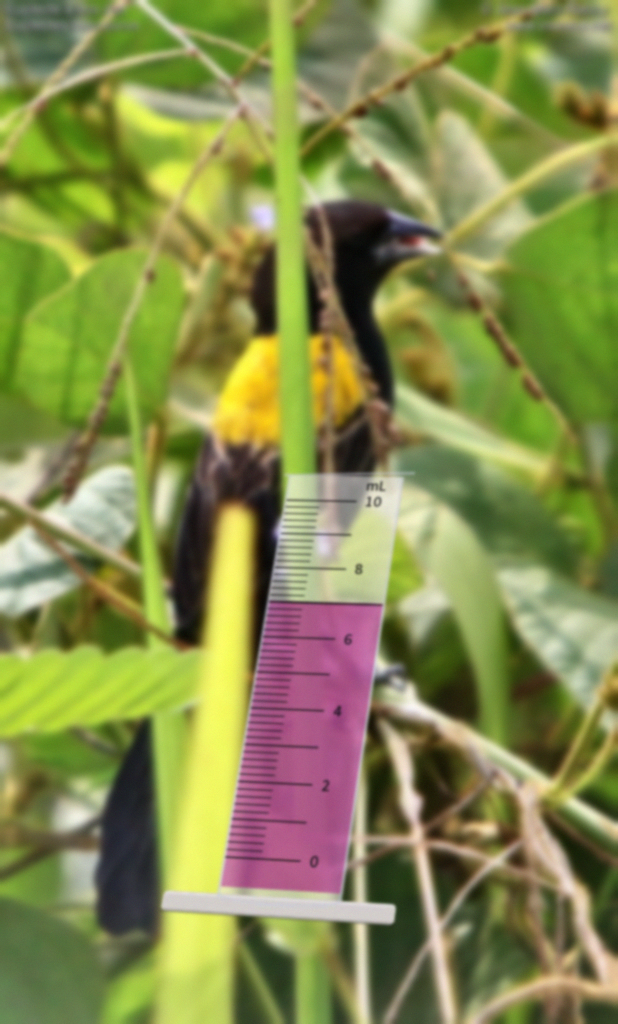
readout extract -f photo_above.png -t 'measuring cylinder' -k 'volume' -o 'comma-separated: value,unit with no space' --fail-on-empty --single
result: 7,mL
